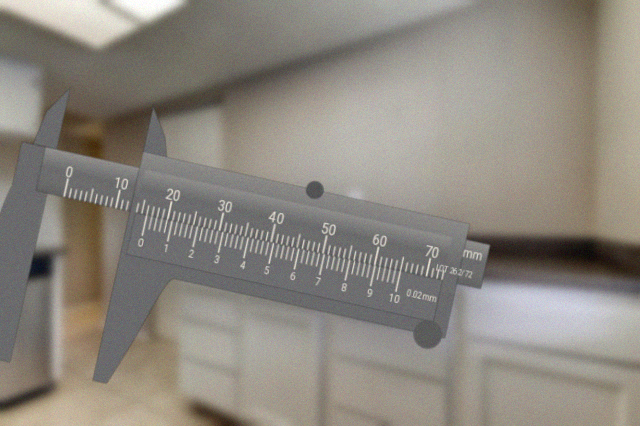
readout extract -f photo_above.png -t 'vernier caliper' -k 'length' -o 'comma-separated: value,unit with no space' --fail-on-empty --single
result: 16.0,mm
